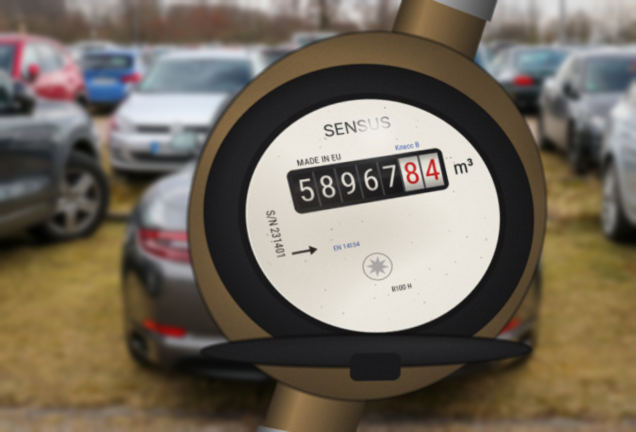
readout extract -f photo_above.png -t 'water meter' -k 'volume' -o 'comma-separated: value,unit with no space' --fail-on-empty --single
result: 58967.84,m³
